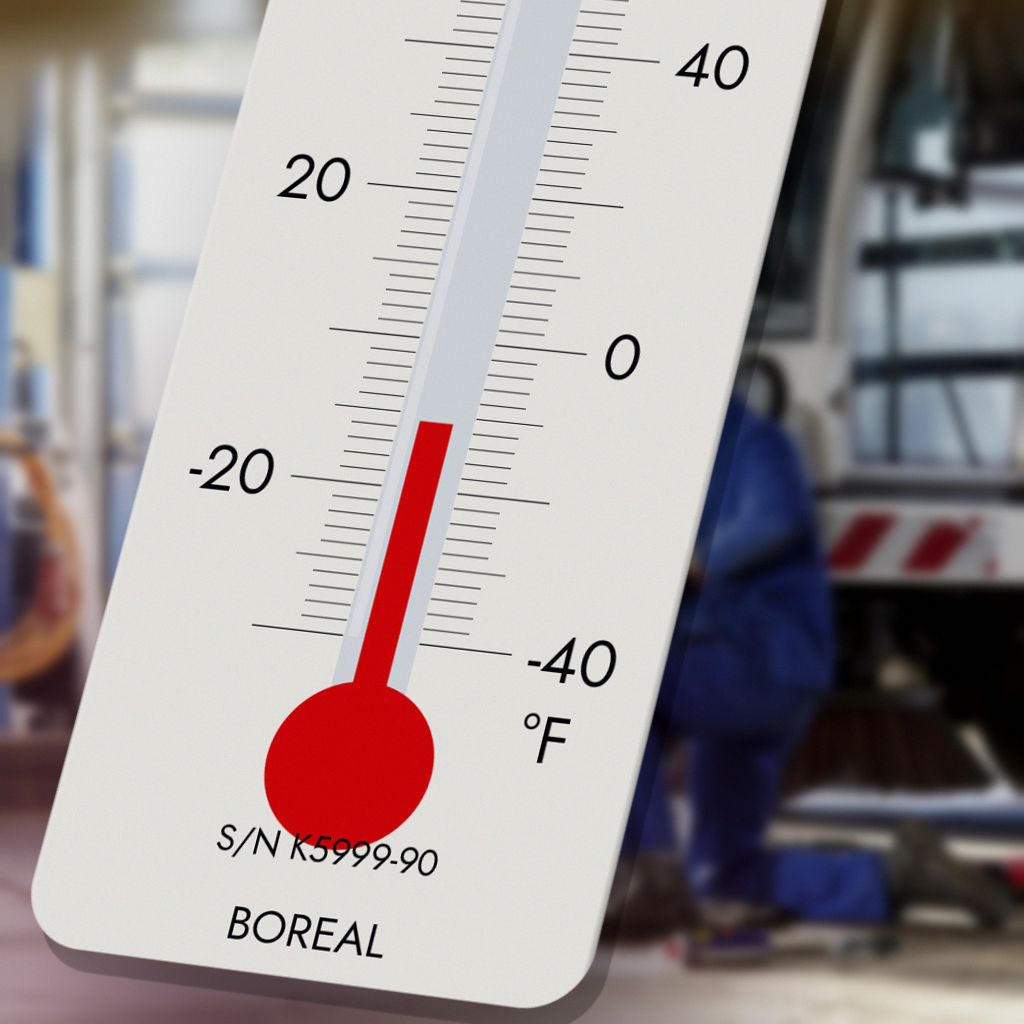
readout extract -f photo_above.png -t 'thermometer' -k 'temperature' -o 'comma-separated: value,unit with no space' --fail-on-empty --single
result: -11,°F
